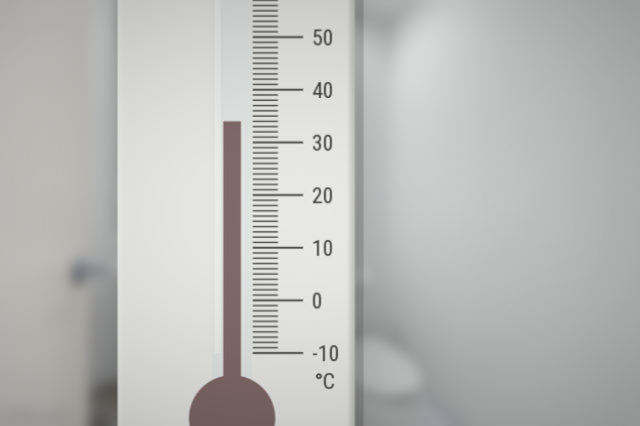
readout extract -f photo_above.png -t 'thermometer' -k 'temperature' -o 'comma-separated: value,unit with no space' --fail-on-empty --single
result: 34,°C
